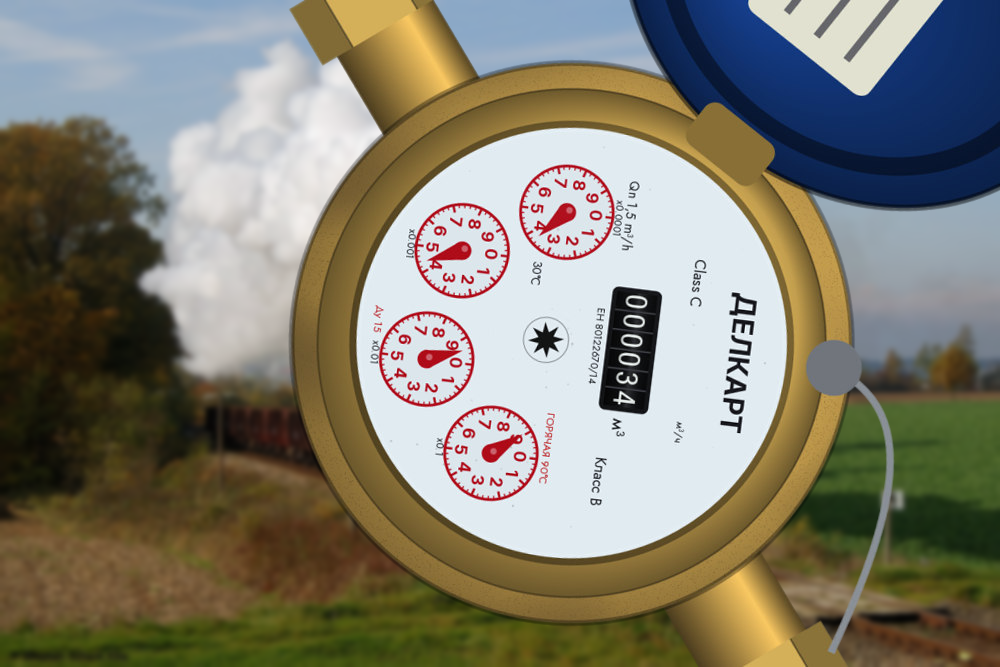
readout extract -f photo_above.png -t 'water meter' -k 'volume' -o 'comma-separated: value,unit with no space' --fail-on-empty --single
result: 34.8943,m³
